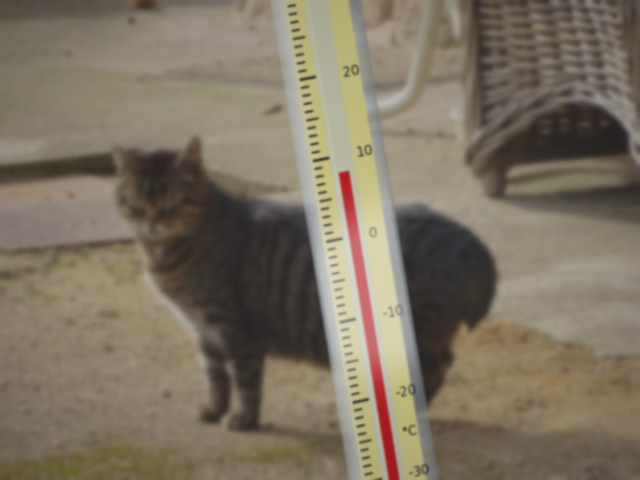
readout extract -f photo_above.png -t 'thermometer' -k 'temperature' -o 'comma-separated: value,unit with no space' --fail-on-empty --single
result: 8,°C
